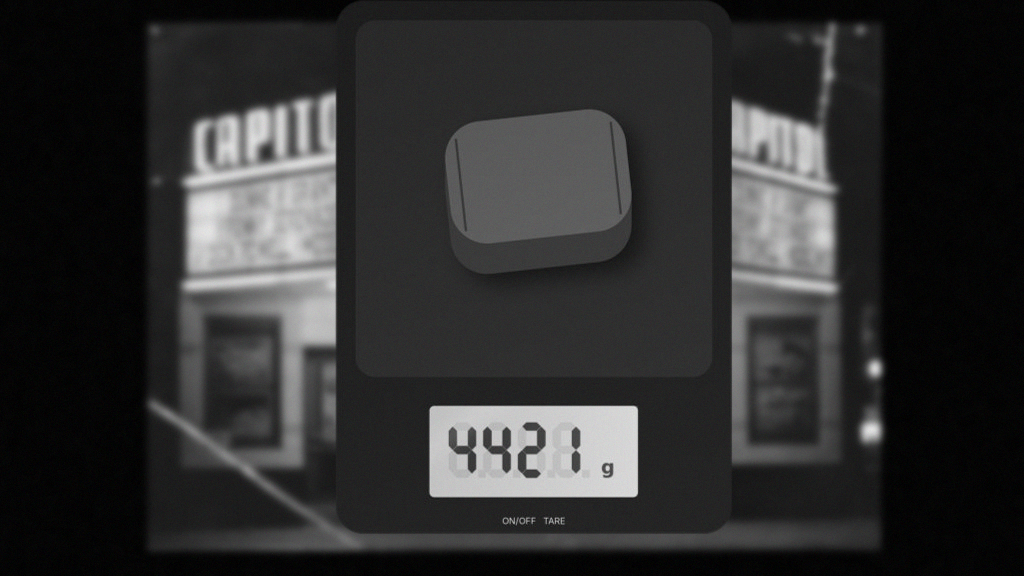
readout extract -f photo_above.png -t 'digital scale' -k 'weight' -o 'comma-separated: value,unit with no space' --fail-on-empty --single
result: 4421,g
